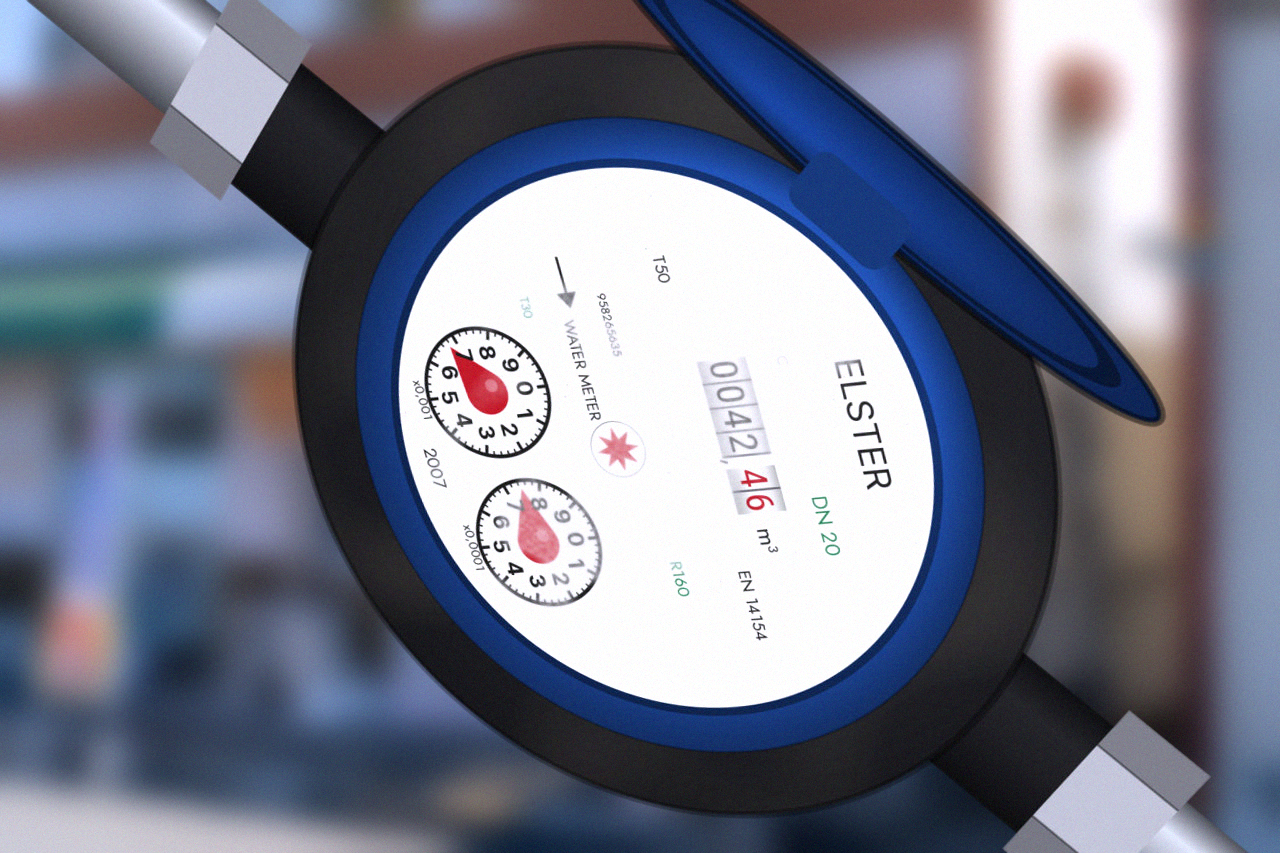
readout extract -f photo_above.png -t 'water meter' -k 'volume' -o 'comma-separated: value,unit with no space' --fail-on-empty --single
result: 42.4667,m³
